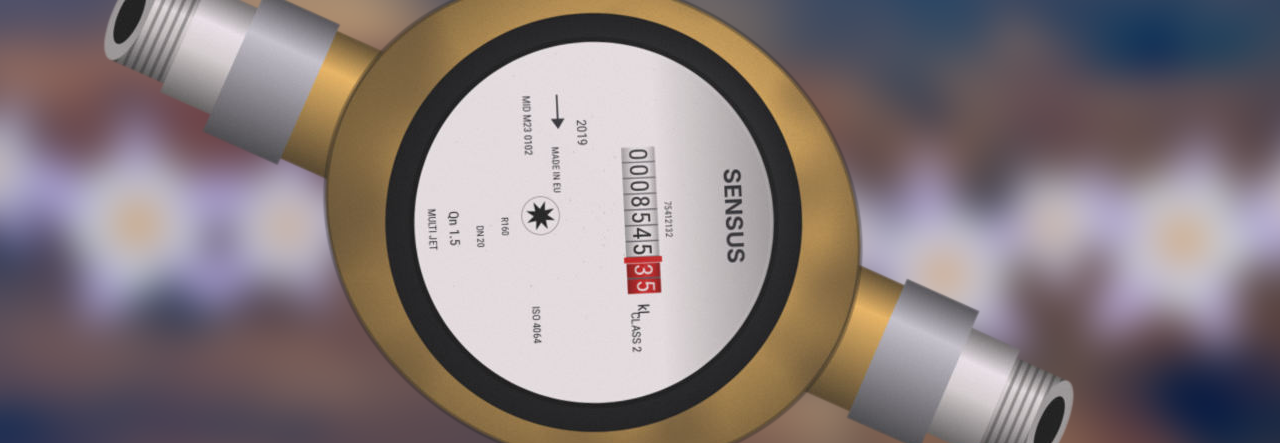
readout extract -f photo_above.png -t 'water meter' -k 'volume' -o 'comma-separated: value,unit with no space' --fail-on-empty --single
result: 8545.35,kL
